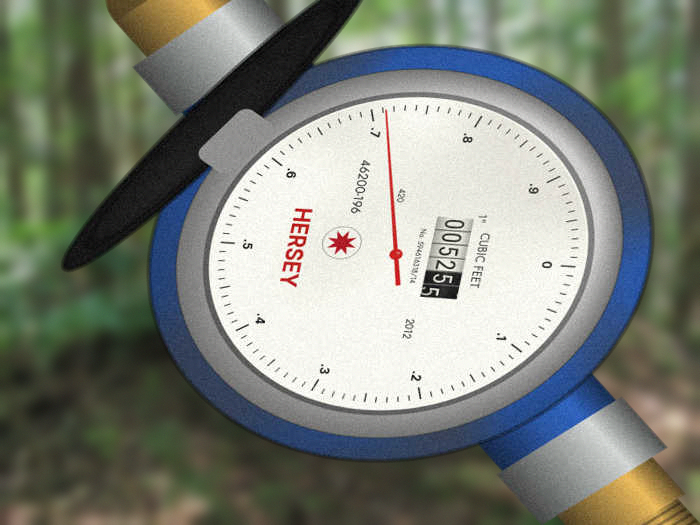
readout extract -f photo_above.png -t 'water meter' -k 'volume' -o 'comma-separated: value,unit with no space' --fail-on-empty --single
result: 5254.71,ft³
